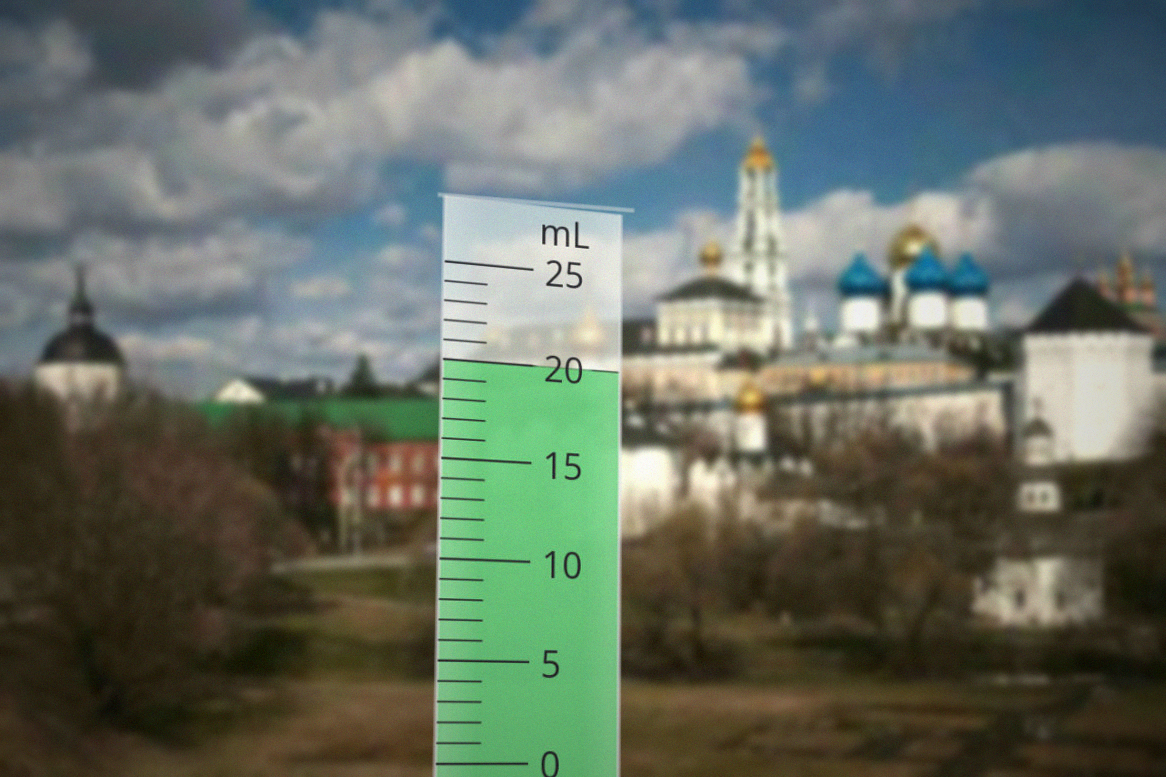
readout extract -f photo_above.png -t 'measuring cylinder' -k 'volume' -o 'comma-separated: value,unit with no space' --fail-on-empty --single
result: 20,mL
